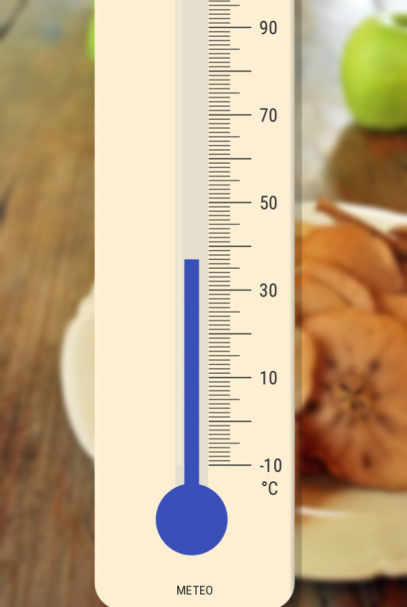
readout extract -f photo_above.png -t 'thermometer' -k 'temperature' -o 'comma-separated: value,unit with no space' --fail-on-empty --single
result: 37,°C
